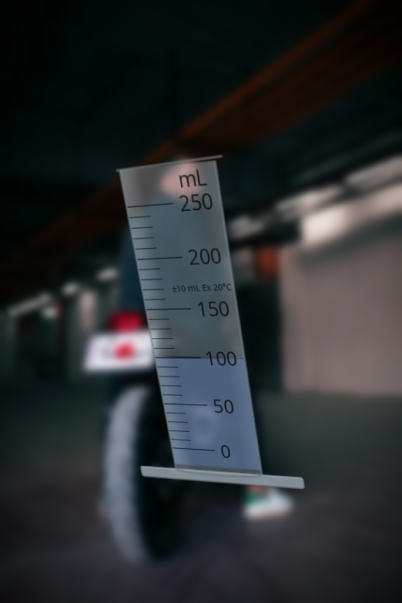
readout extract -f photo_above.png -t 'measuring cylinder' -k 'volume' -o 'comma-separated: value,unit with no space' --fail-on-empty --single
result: 100,mL
